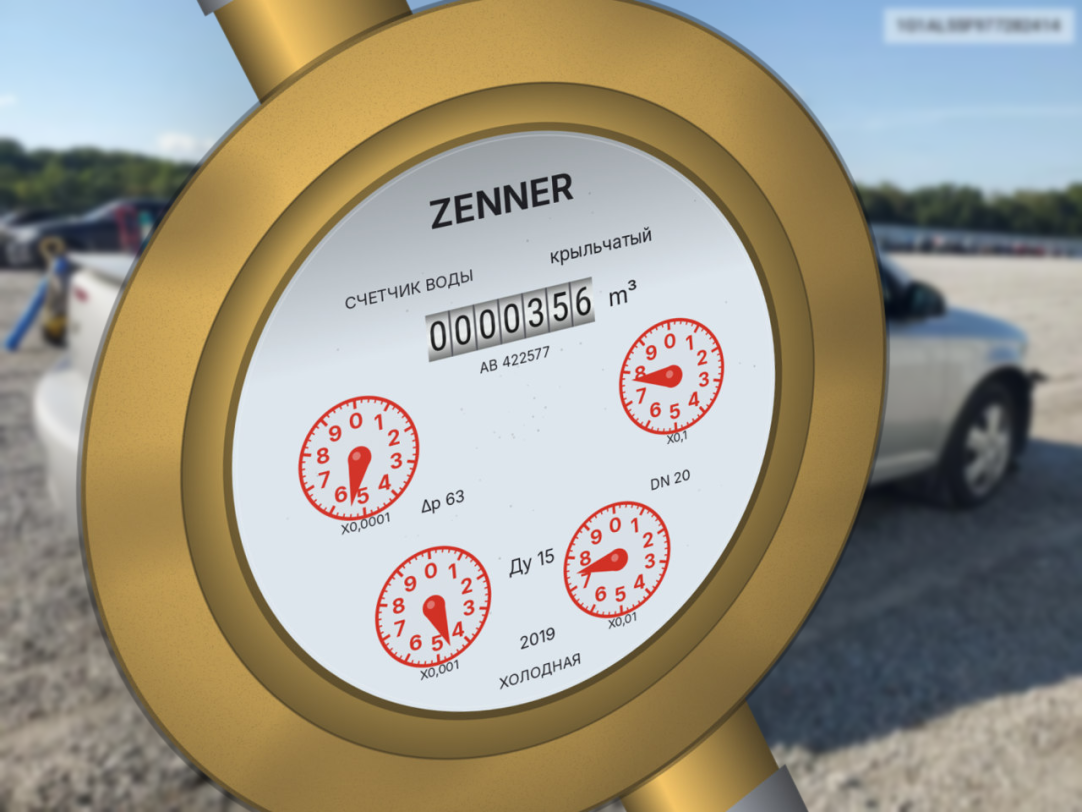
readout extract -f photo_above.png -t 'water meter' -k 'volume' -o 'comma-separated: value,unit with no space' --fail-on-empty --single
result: 356.7745,m³
